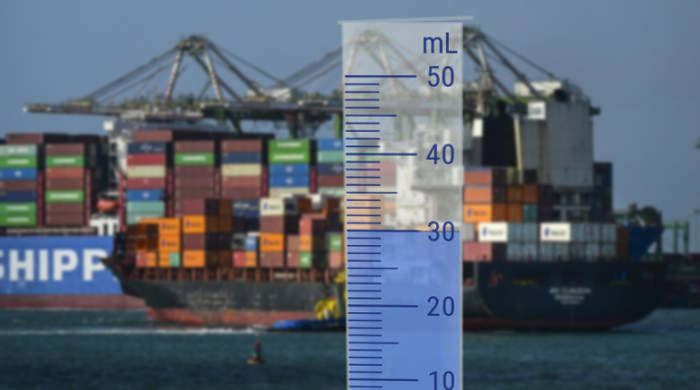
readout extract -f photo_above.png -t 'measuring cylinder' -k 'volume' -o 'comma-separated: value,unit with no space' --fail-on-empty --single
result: 30,mL
